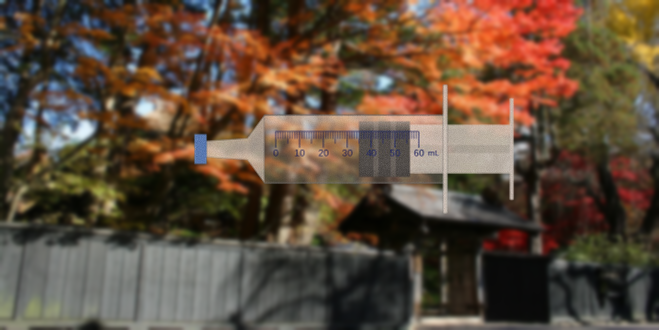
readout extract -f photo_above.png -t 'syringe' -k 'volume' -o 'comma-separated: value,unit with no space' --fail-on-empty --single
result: 35,mL
